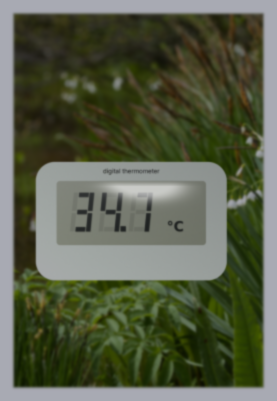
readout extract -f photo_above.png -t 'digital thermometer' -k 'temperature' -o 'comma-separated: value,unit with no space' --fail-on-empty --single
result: 34.7,°C
